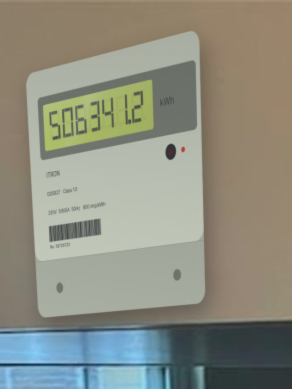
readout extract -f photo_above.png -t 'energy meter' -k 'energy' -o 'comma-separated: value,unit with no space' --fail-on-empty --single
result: 506341.2,kWh
